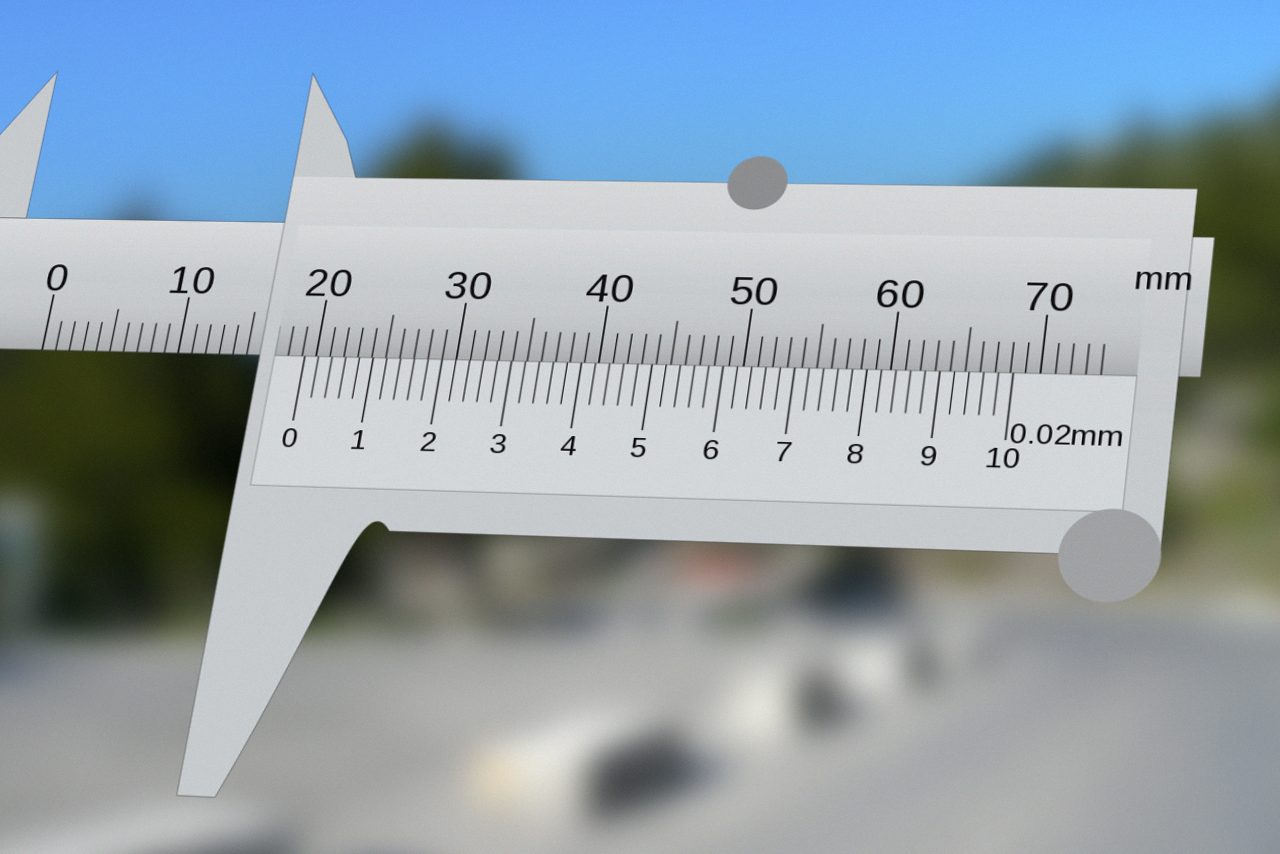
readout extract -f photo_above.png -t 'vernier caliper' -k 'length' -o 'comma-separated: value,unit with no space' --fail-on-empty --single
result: 19.2,mm
